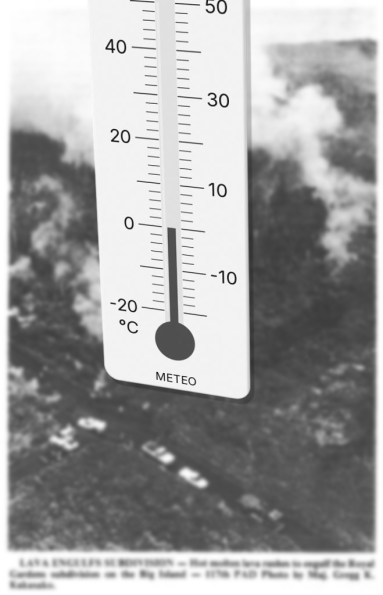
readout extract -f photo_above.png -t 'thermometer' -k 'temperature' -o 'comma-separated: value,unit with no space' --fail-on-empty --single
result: 0,°C
